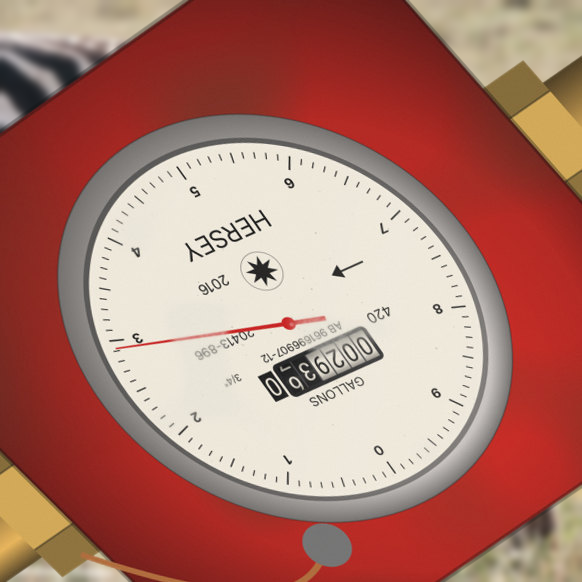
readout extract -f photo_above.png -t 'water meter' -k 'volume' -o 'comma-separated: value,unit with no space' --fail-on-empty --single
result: 29362.9,gal
